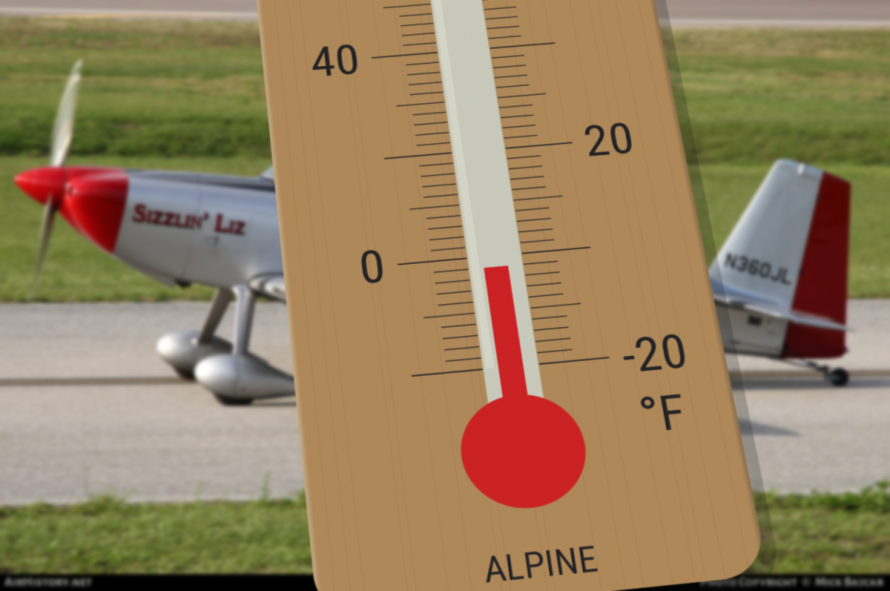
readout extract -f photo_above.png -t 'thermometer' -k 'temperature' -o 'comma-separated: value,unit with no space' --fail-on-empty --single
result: -2,°F
